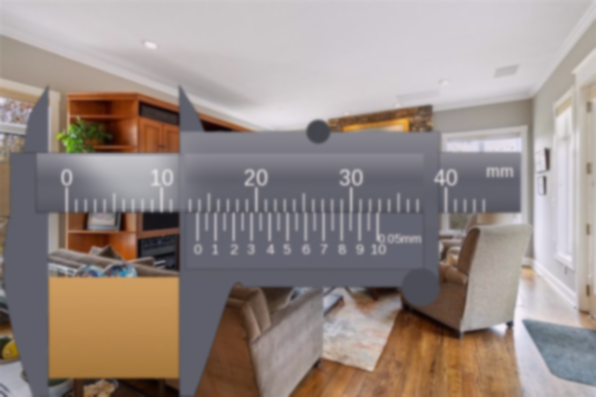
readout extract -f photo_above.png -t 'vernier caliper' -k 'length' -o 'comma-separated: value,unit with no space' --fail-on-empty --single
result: 13.8,mm
